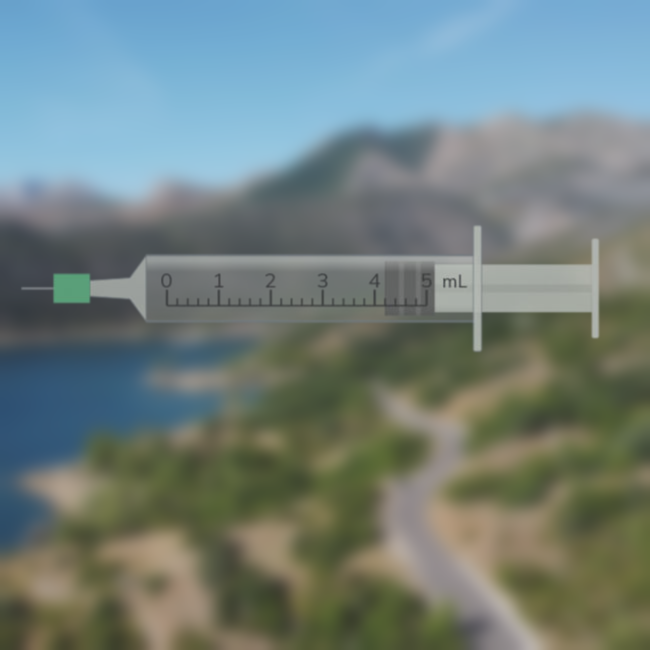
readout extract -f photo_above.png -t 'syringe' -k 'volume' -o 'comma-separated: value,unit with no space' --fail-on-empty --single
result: 4.2,mL
